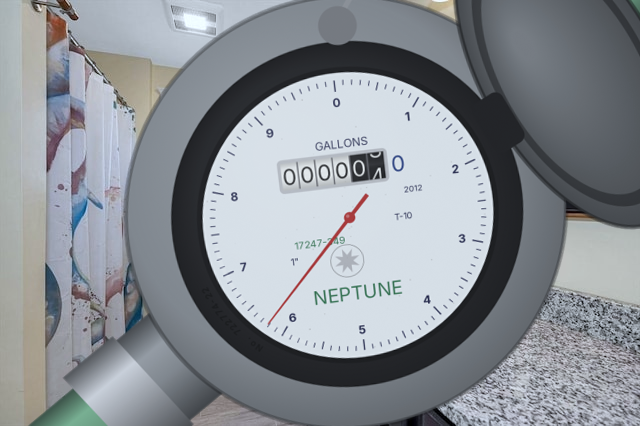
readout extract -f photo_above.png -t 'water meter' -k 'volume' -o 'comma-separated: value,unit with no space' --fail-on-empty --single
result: 36.2,gal
